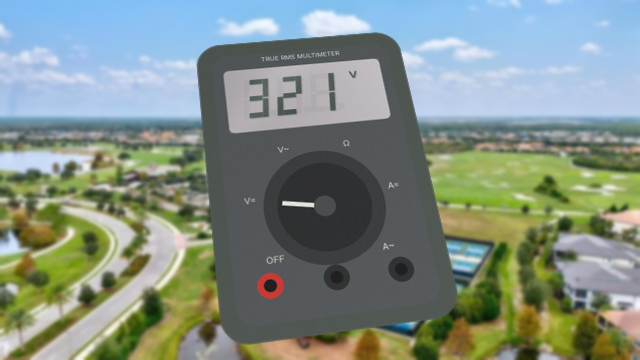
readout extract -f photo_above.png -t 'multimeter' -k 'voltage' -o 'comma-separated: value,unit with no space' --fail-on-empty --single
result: 321,V
